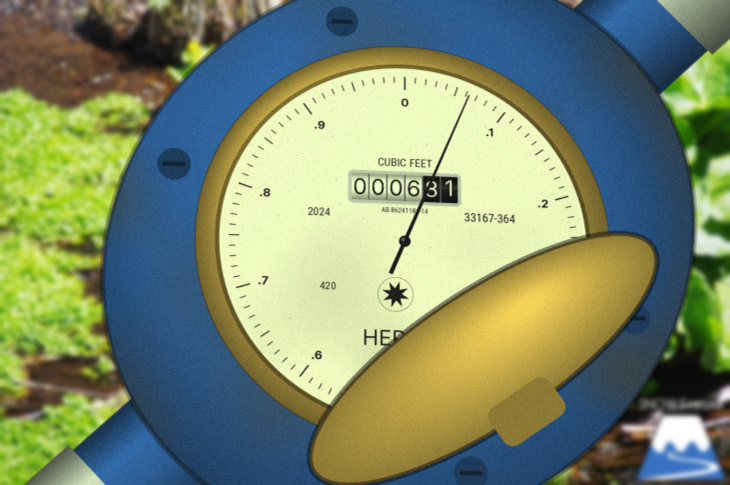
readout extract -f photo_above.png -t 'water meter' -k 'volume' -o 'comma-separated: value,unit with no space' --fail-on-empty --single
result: 681.06,ft³
